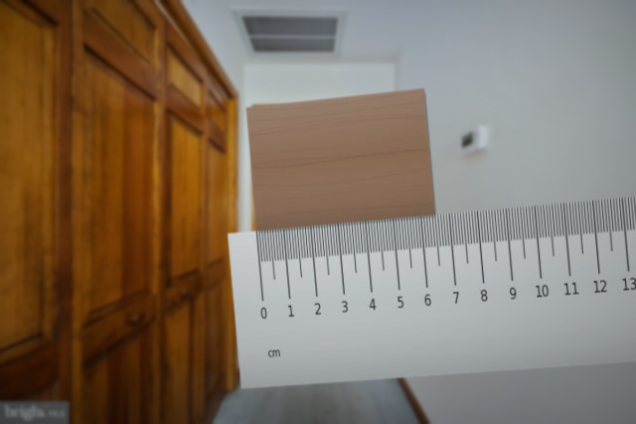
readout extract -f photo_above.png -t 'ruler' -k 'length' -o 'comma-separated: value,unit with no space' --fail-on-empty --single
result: 6.5,cm
